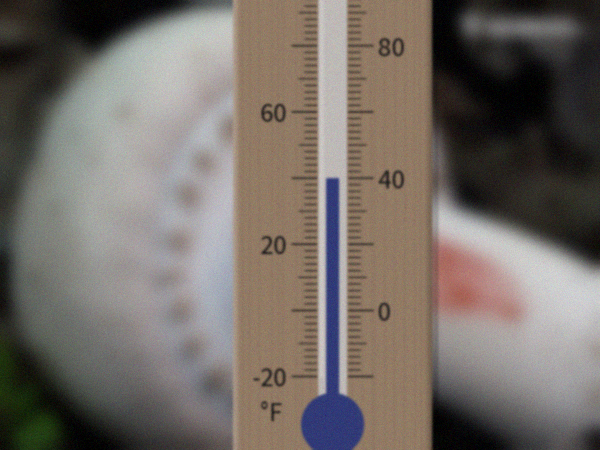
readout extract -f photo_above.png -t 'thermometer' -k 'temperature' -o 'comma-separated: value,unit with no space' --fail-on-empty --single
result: 40,°F
